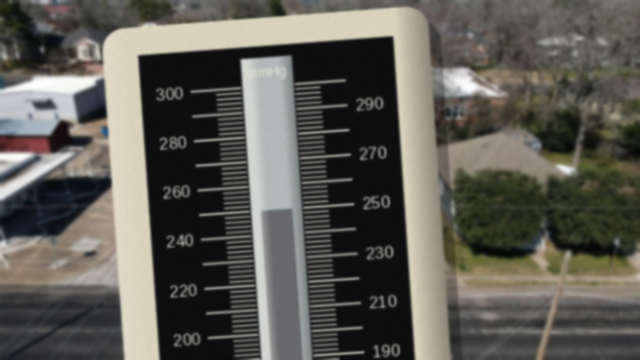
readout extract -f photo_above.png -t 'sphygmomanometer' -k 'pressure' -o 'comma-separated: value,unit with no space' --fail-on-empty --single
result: 250,mmHg
